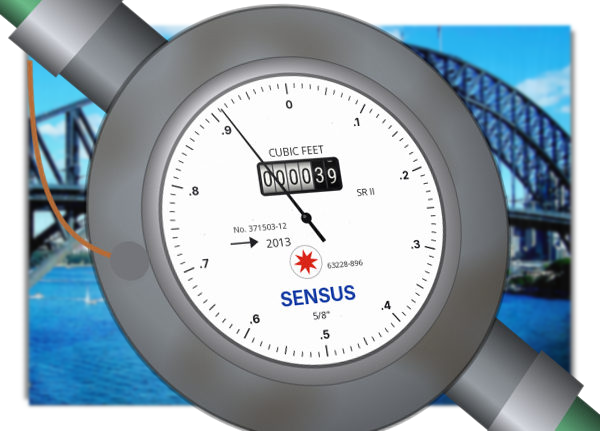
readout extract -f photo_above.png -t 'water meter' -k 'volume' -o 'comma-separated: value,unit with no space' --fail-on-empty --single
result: 38.91,ft³
